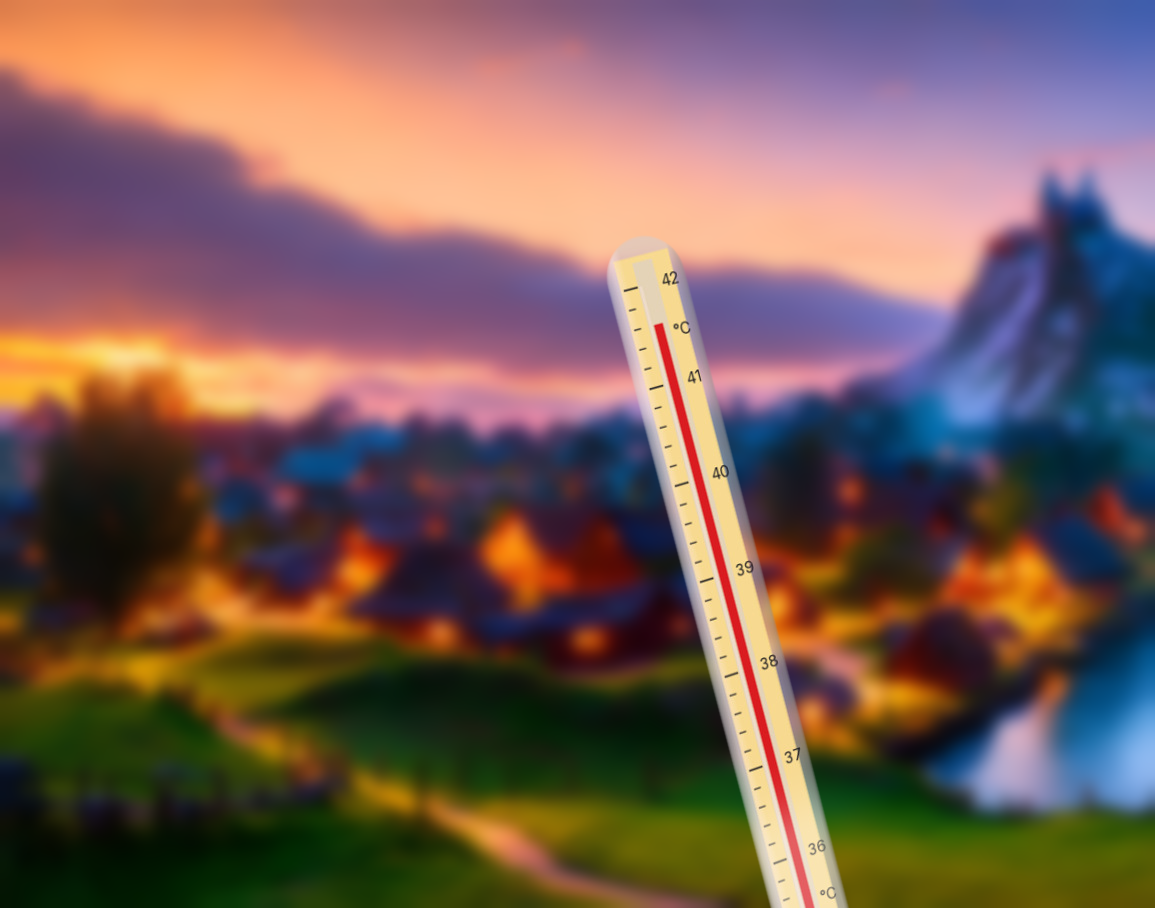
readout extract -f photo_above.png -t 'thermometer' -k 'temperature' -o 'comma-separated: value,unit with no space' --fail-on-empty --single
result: 41.6,°C
